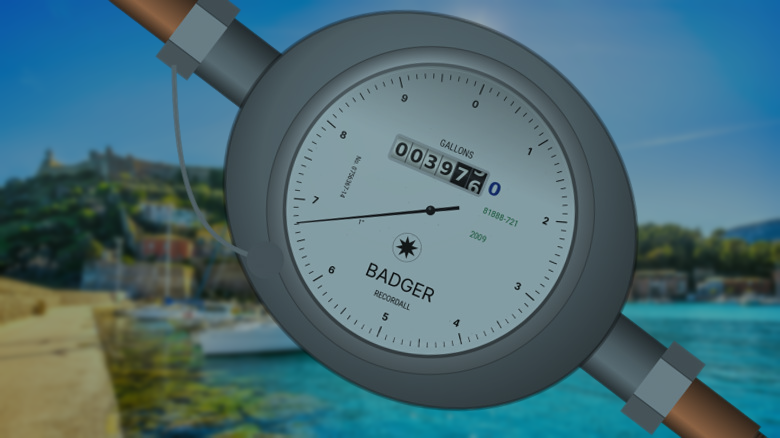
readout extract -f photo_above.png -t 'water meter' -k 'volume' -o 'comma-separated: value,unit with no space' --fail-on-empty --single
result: 39756.7,gal
